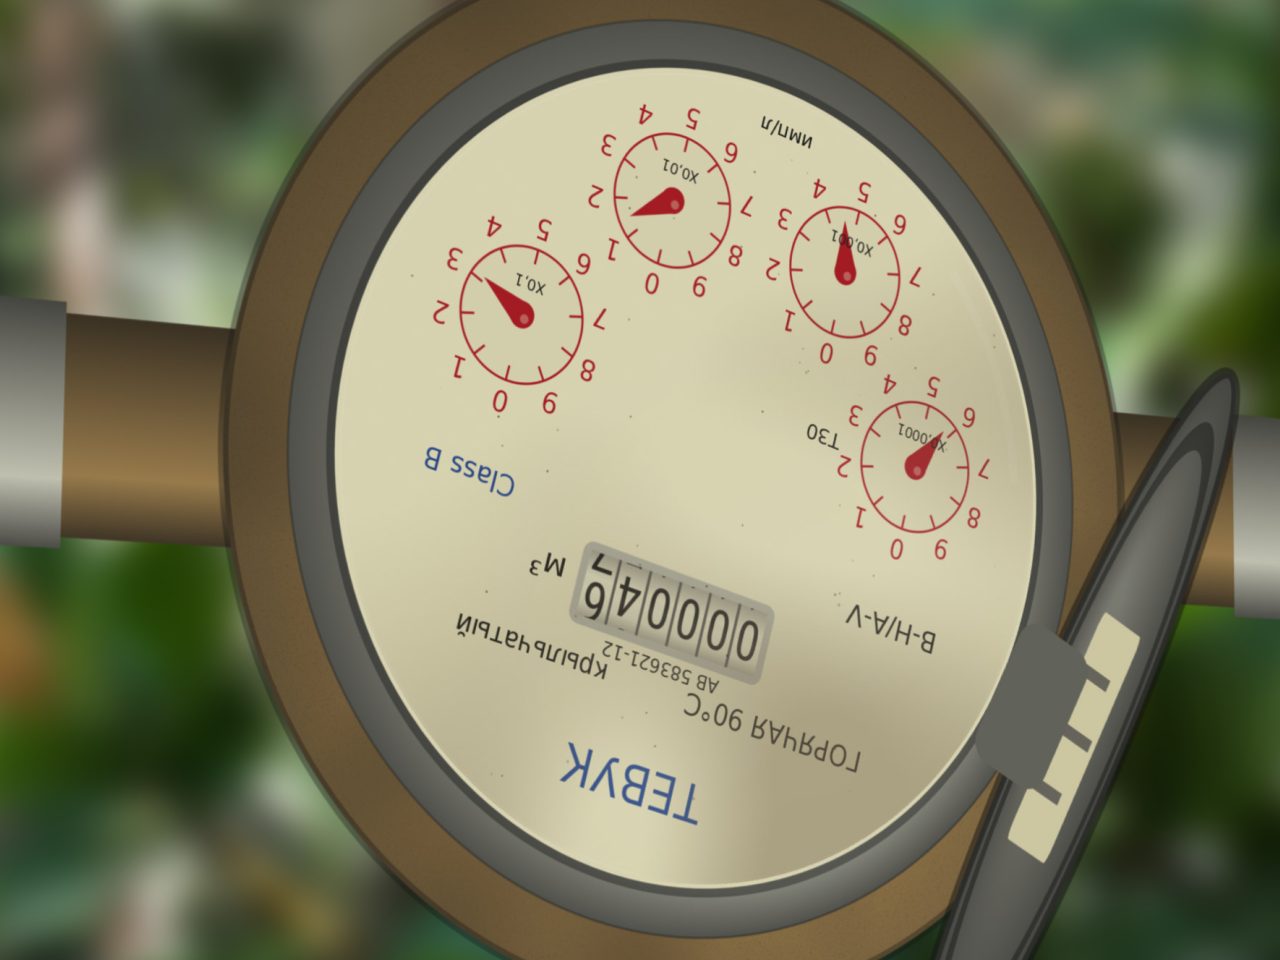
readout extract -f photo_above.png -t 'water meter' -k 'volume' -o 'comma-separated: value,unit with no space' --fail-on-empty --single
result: 46.3145,m³
